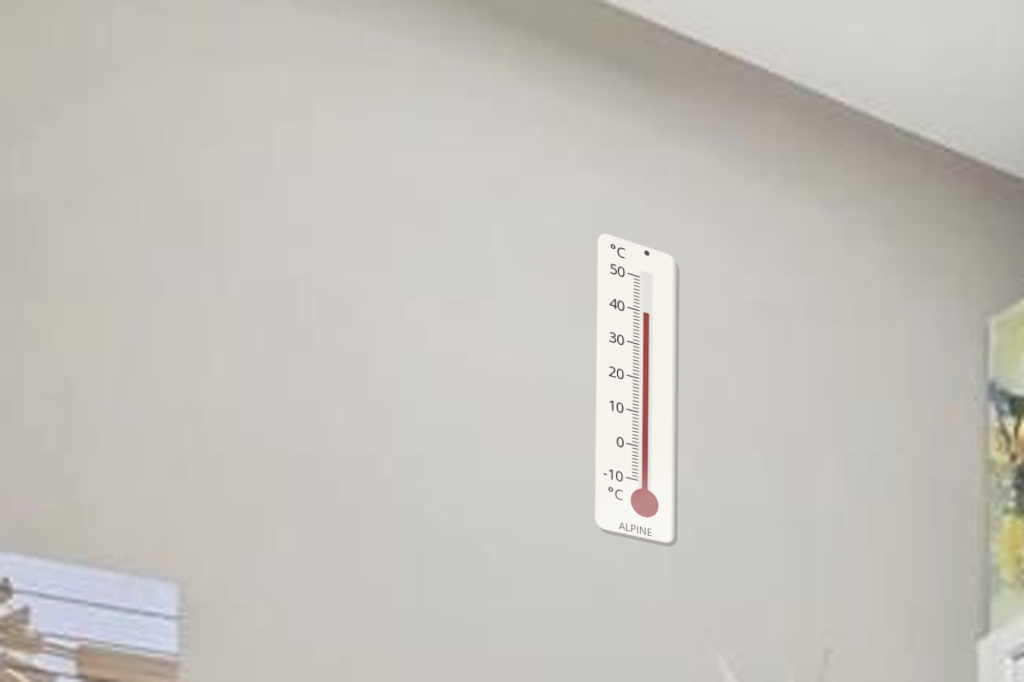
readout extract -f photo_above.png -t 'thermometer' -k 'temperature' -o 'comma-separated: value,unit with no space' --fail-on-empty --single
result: 40,°C
